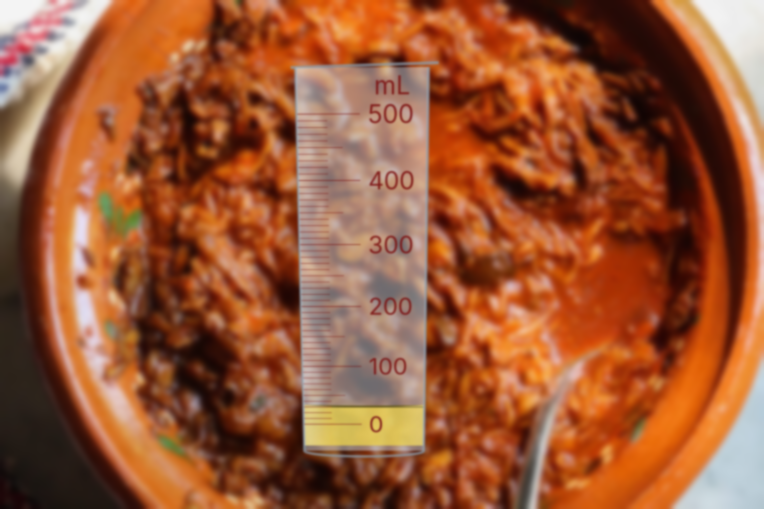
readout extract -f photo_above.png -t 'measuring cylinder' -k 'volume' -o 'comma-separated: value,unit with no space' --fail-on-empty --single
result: 30,mL
